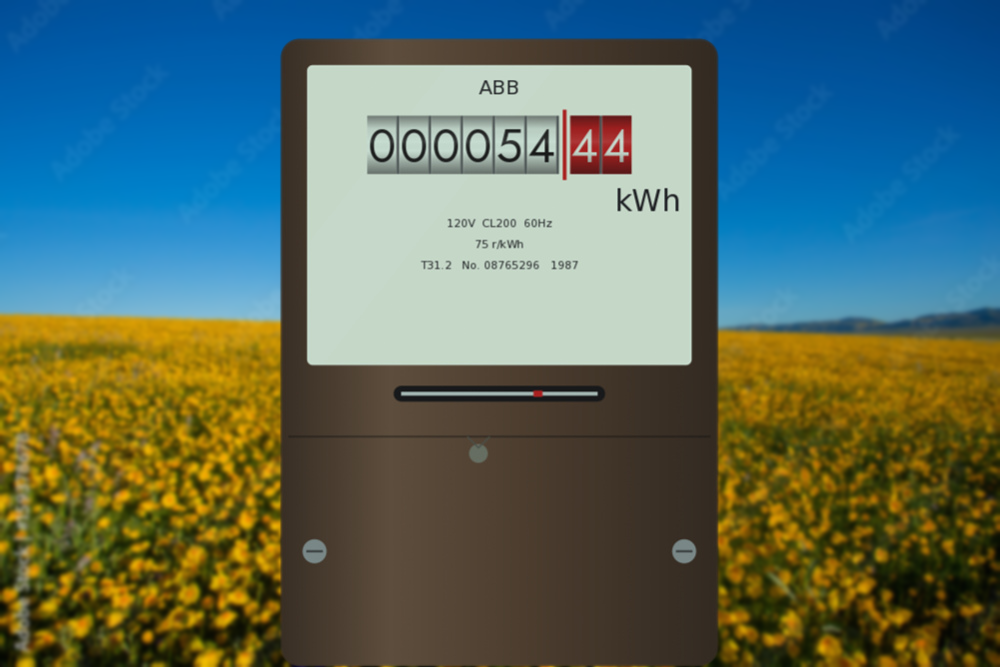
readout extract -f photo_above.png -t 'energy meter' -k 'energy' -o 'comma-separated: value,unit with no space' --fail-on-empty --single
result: 54.44,kWh
